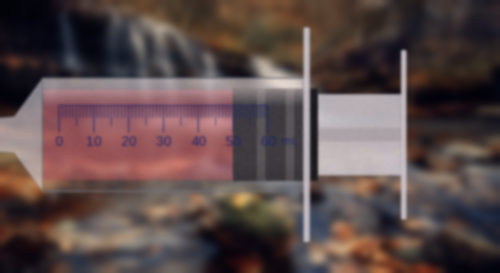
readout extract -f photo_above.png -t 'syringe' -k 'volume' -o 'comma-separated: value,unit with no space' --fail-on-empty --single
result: 50,mL
